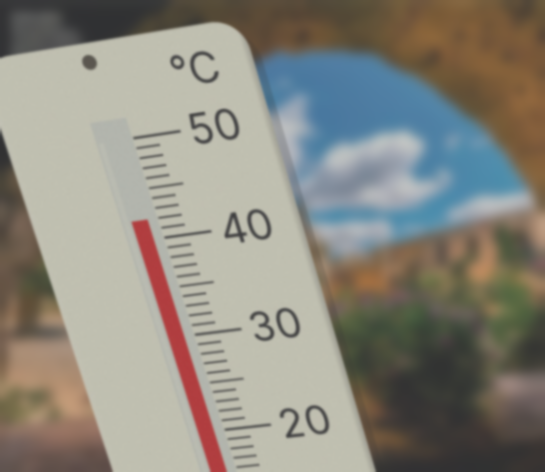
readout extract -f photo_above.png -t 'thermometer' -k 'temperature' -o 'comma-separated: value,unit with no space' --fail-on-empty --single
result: 42,°C
